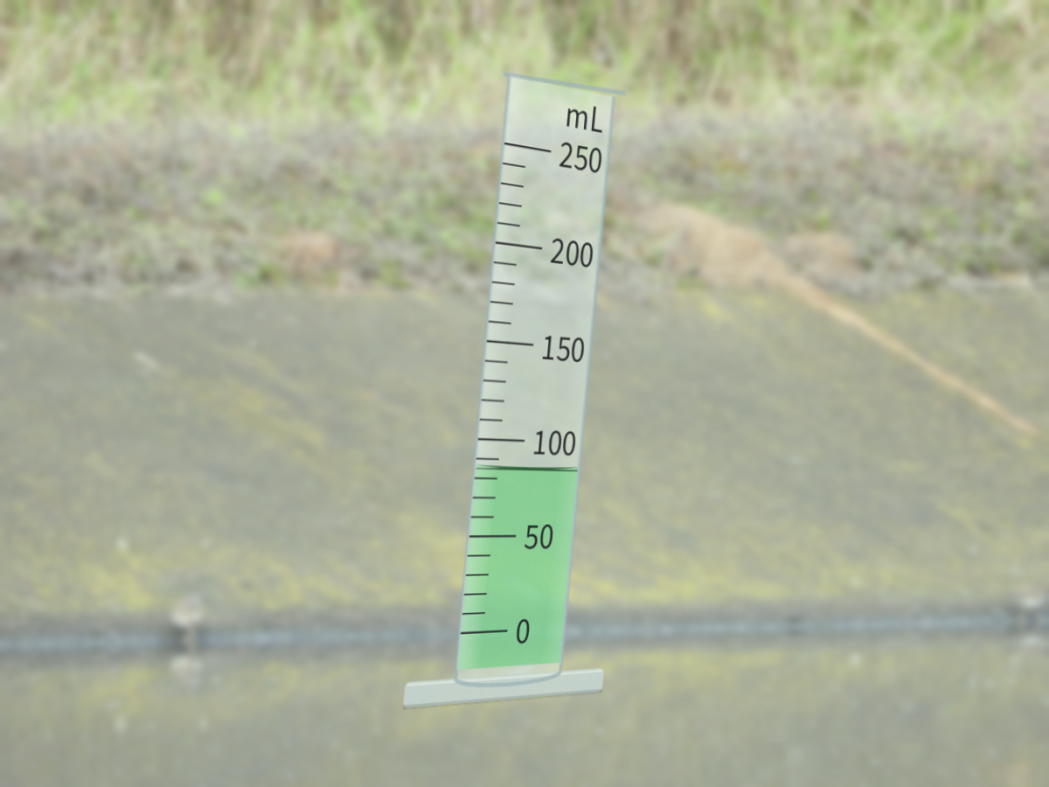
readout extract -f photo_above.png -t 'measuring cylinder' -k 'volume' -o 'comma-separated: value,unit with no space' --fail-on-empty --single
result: 85,mL
